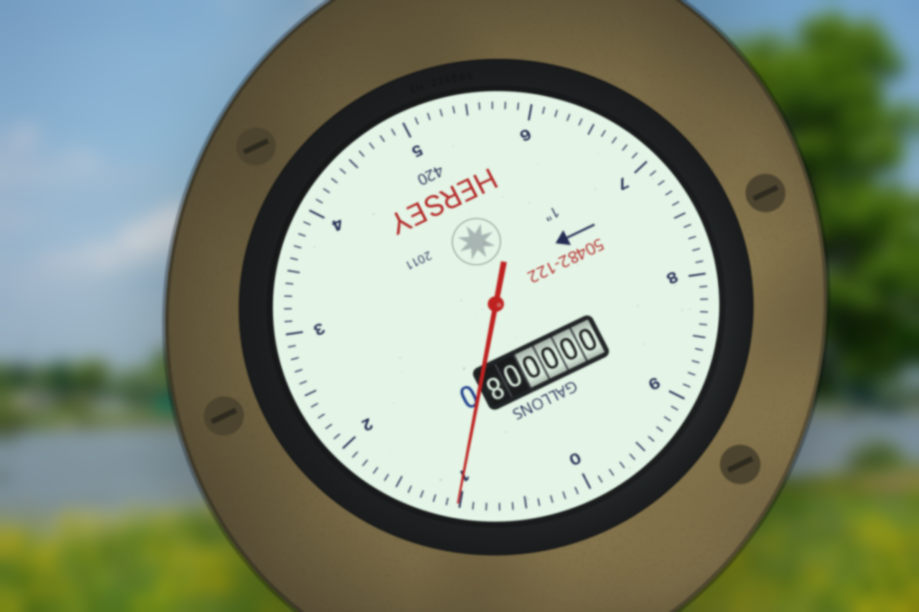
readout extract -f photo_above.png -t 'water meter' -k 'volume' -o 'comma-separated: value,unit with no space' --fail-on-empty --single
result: 81.0,gal
